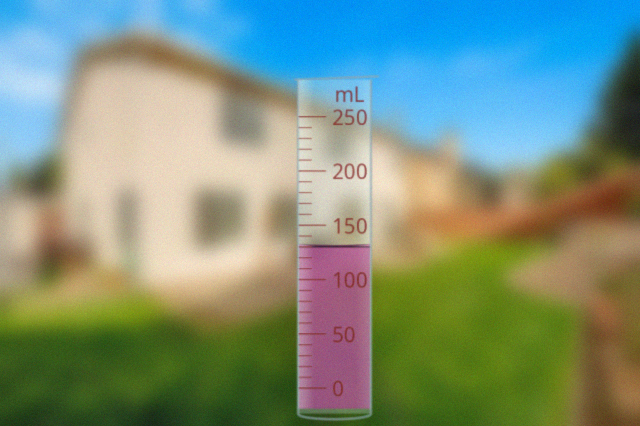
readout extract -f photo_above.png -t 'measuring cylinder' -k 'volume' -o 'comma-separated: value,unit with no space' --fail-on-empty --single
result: 130,mL
